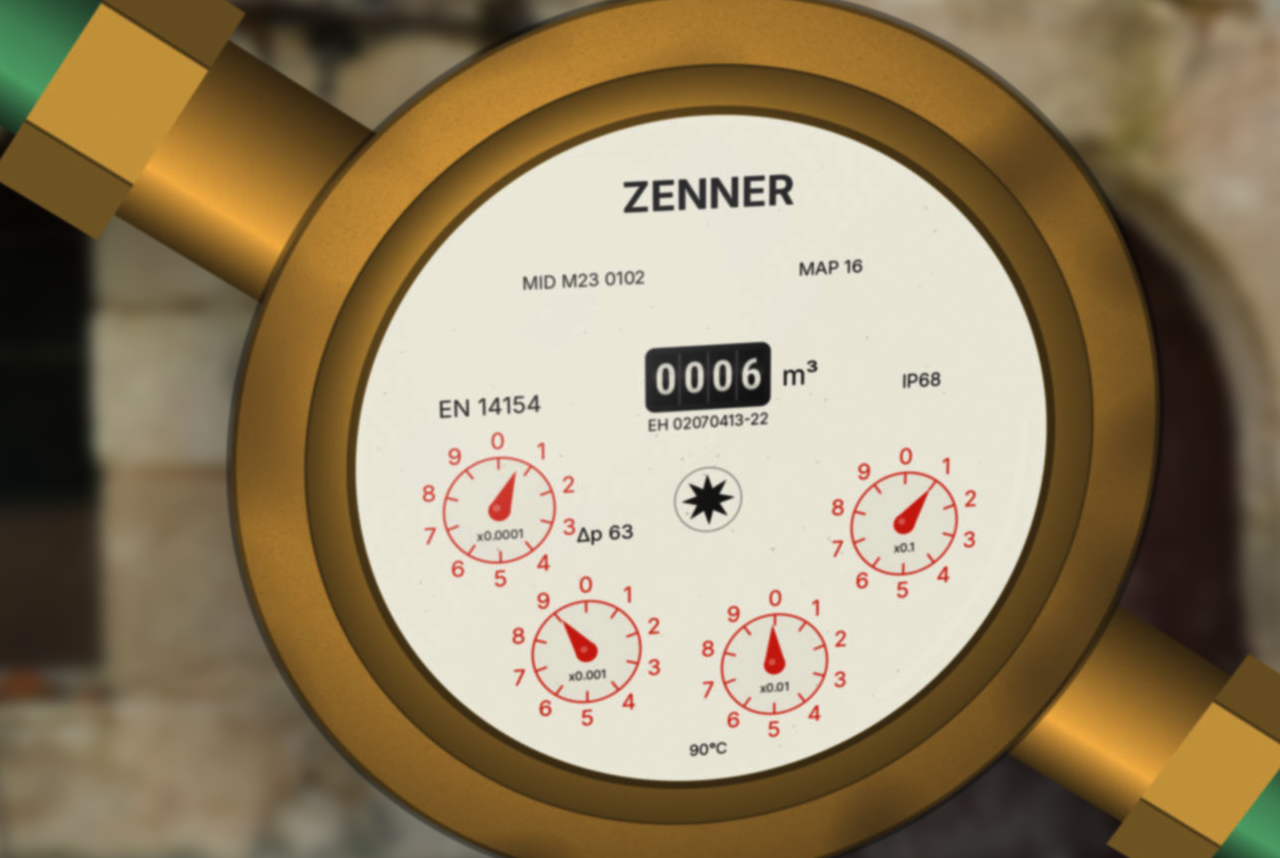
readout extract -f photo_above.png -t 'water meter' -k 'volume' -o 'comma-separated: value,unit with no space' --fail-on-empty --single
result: 6.0990,m³
